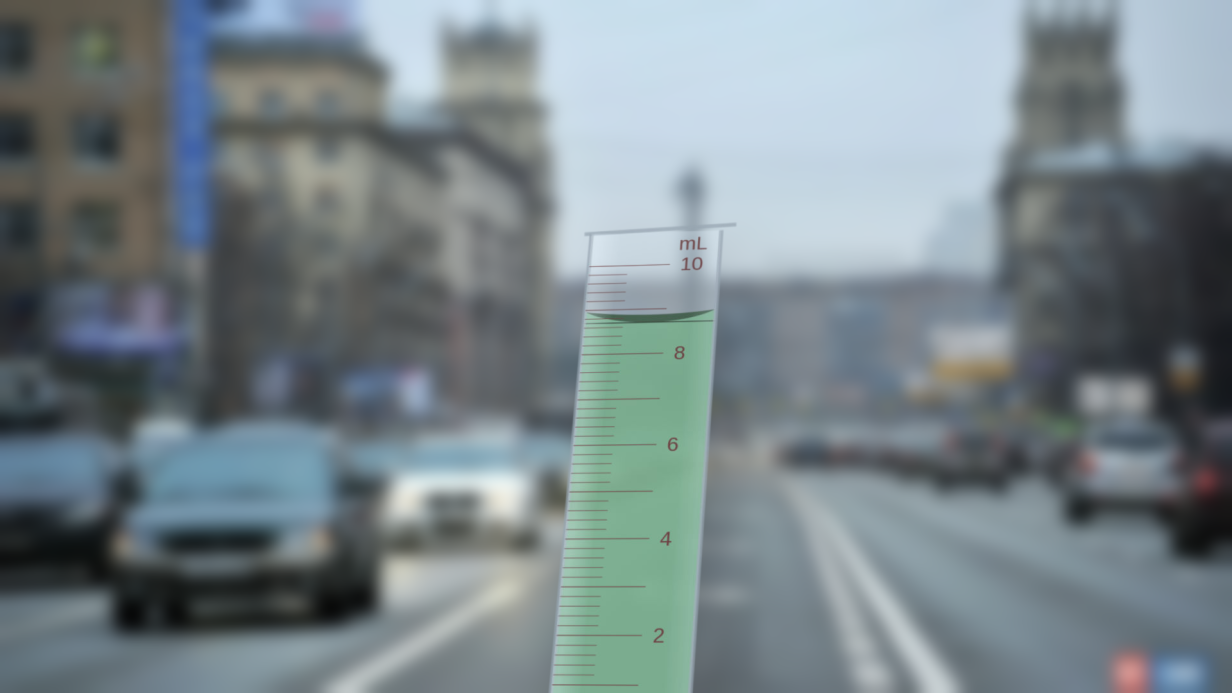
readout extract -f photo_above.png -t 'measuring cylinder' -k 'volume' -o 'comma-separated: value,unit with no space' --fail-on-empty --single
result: 8.7,mL
